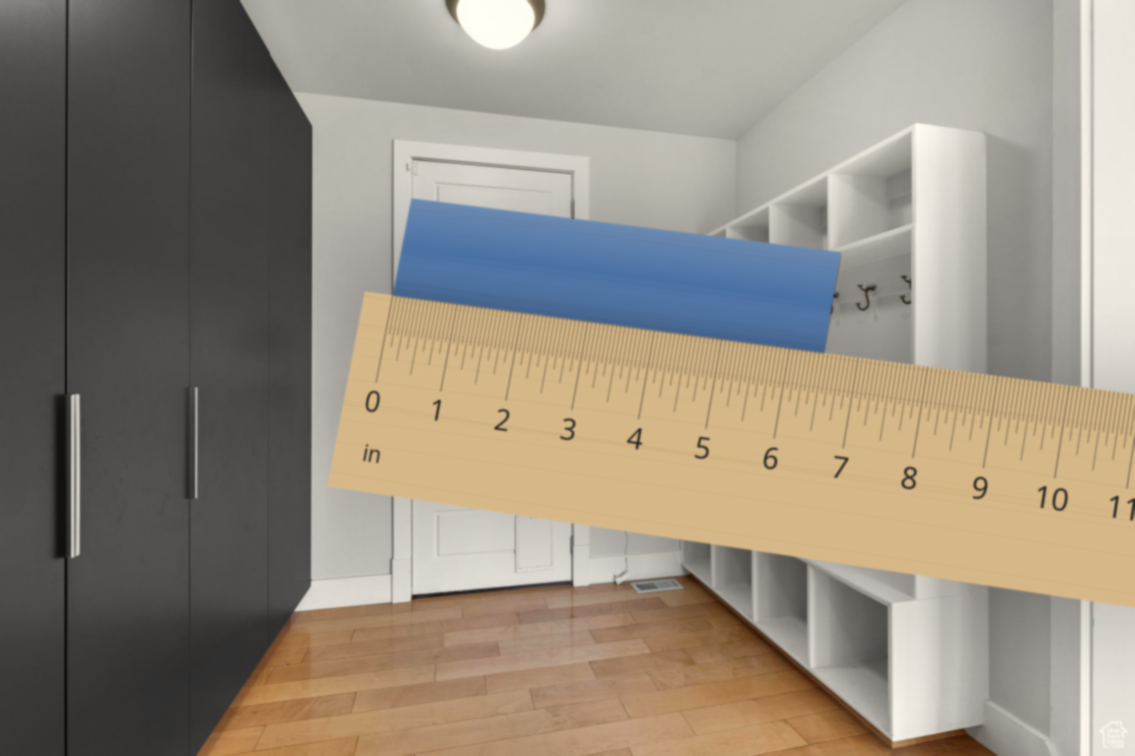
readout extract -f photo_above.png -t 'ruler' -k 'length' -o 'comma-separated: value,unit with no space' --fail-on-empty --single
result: 6.5,in
